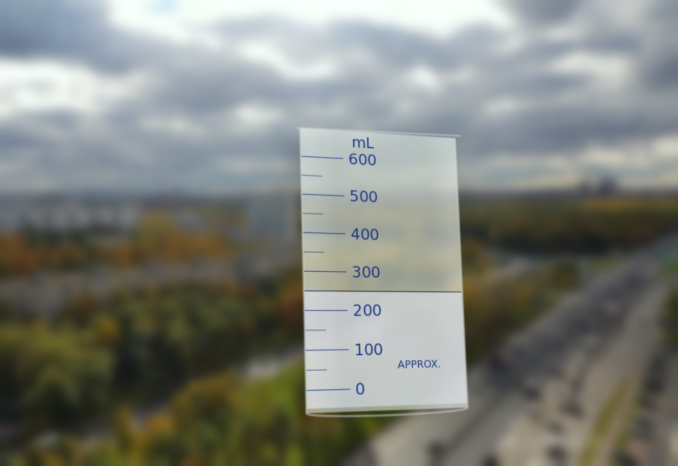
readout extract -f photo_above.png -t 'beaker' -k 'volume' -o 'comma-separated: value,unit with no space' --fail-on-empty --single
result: 250,mL
